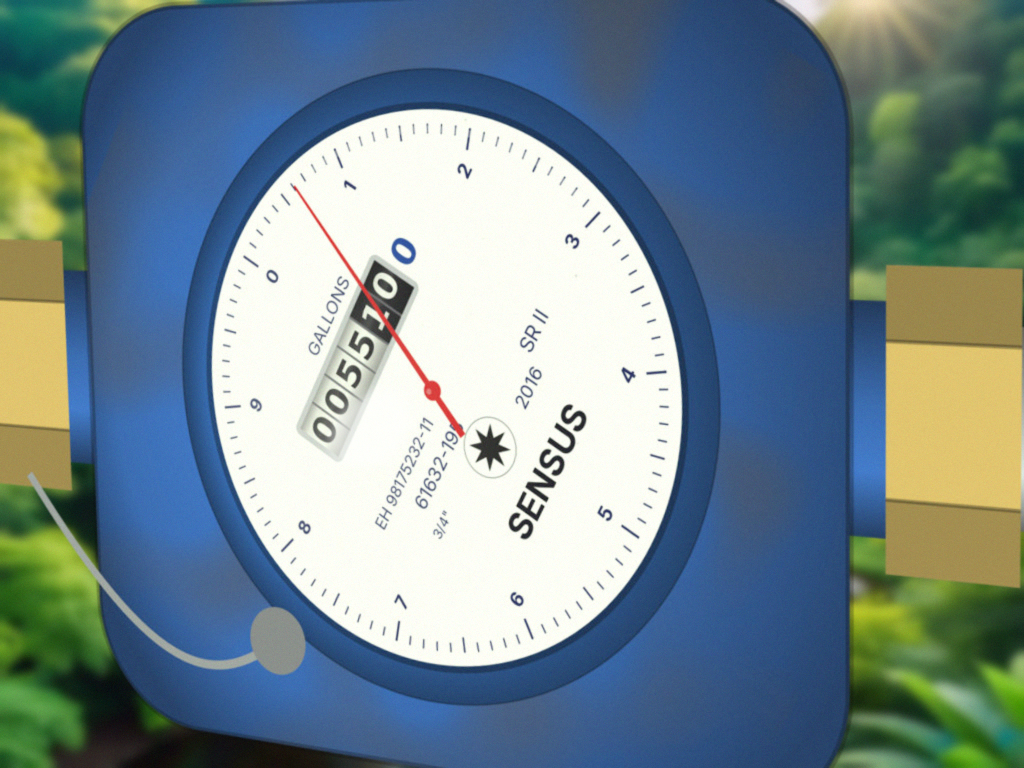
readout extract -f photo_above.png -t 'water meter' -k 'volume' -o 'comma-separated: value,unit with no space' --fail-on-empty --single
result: 55100.6,gal
